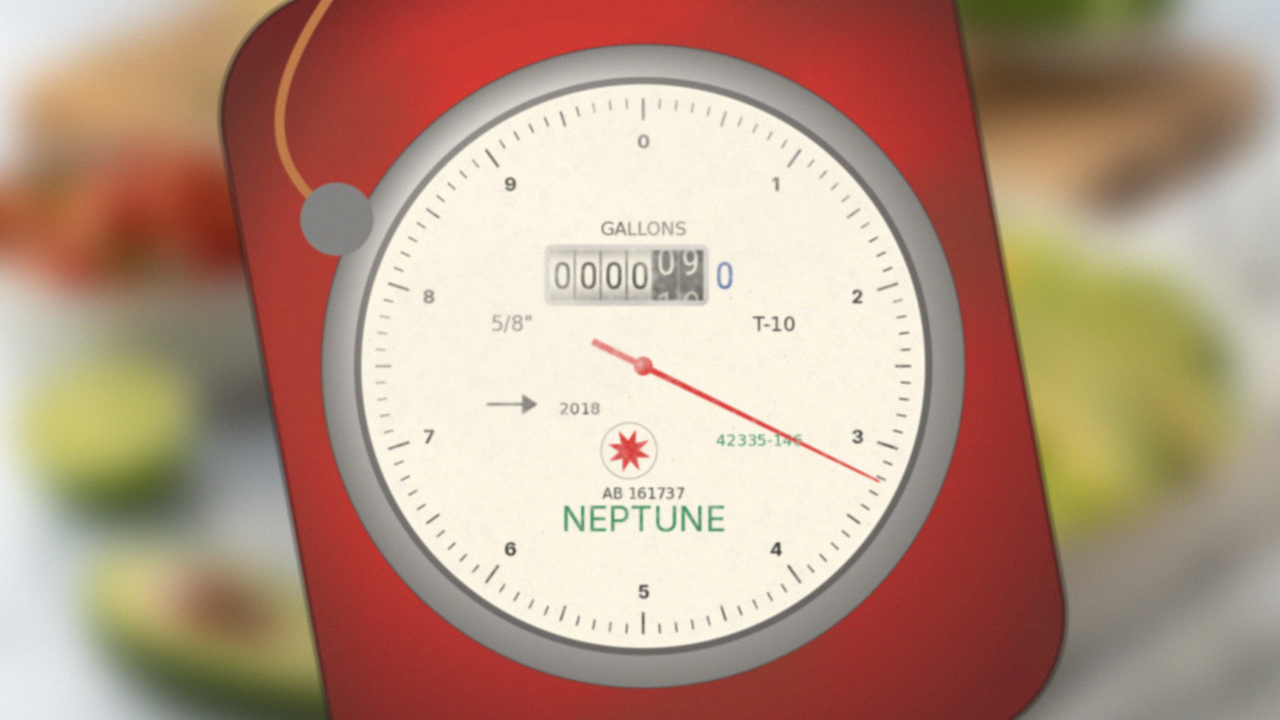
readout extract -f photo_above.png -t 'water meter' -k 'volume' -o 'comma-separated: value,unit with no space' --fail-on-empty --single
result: 93.2,gal
